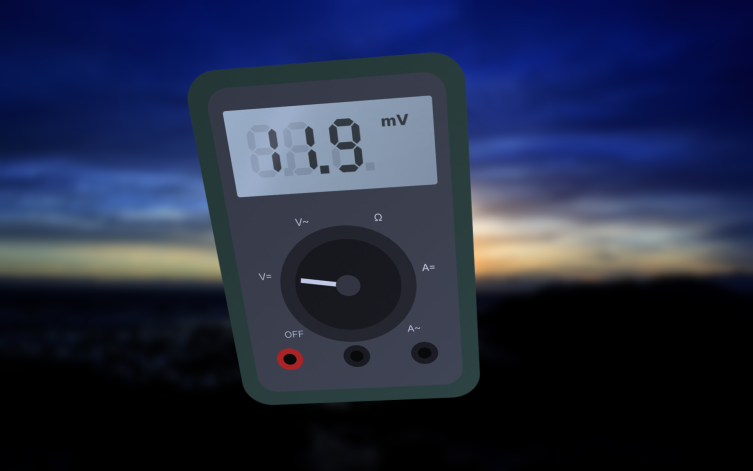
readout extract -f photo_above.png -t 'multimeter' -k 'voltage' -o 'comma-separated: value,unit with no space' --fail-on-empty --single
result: 11.9,mV
